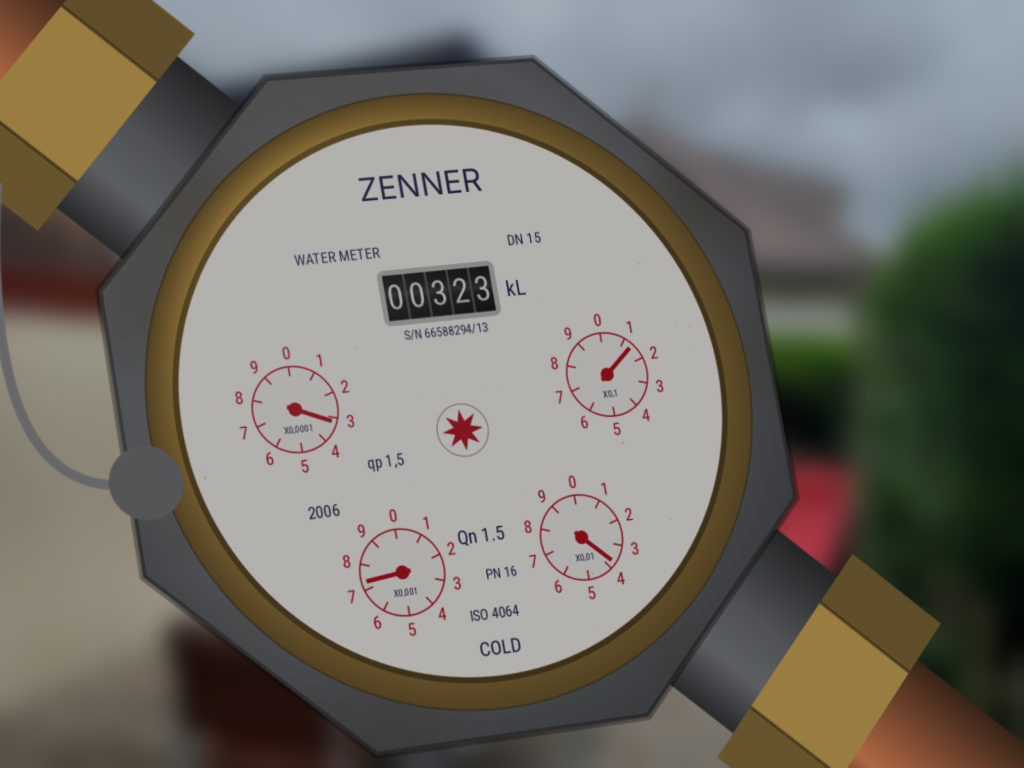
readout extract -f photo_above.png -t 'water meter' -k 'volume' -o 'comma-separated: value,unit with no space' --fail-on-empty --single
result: 323.1373,kL
